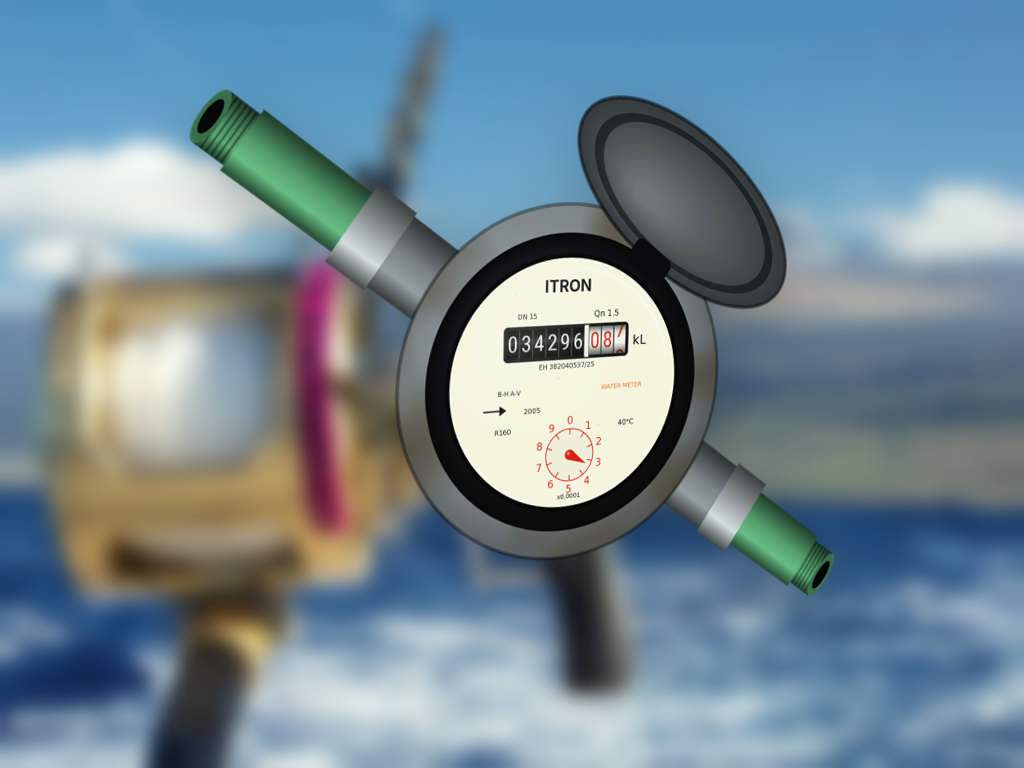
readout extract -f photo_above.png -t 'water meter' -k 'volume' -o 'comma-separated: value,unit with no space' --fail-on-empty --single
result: 34296.0873,kL
